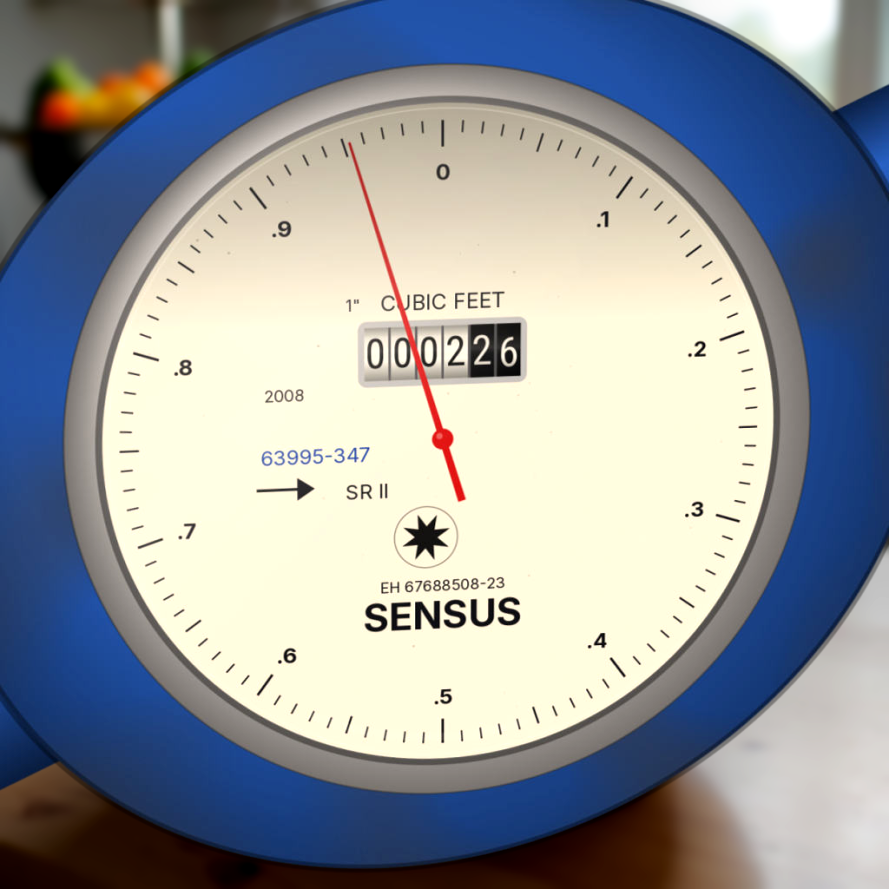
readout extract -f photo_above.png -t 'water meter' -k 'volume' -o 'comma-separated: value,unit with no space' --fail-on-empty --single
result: 225.95,ft³
